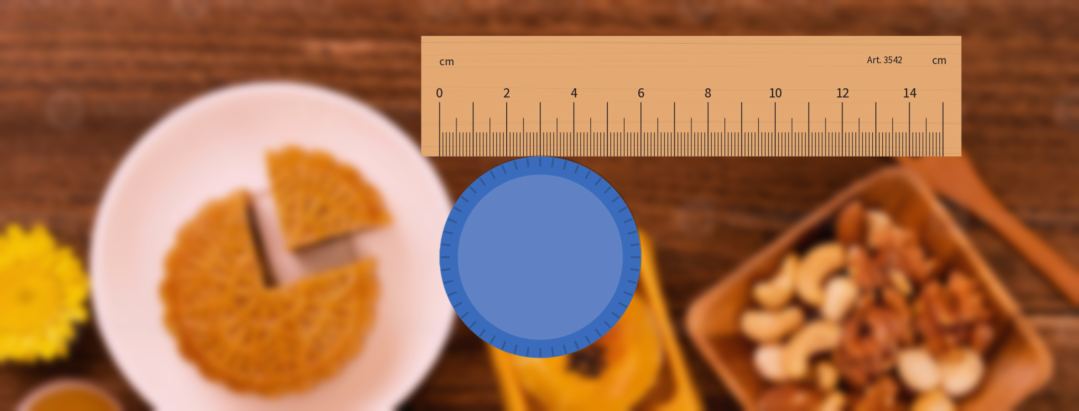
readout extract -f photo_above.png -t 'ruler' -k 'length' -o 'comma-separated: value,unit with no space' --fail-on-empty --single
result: 6,cm
